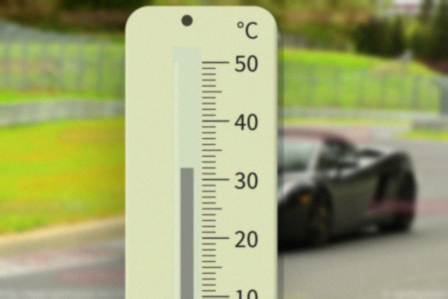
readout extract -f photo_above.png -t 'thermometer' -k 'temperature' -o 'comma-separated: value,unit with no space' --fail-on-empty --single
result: 32,°C
